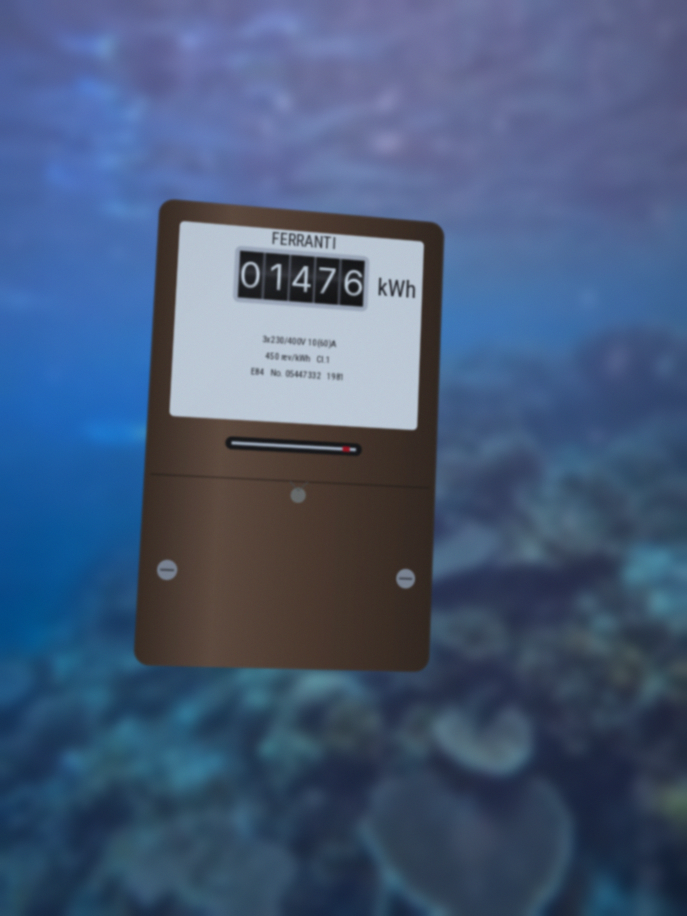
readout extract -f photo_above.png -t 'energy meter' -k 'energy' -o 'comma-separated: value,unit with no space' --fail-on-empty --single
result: 1476,kWh
